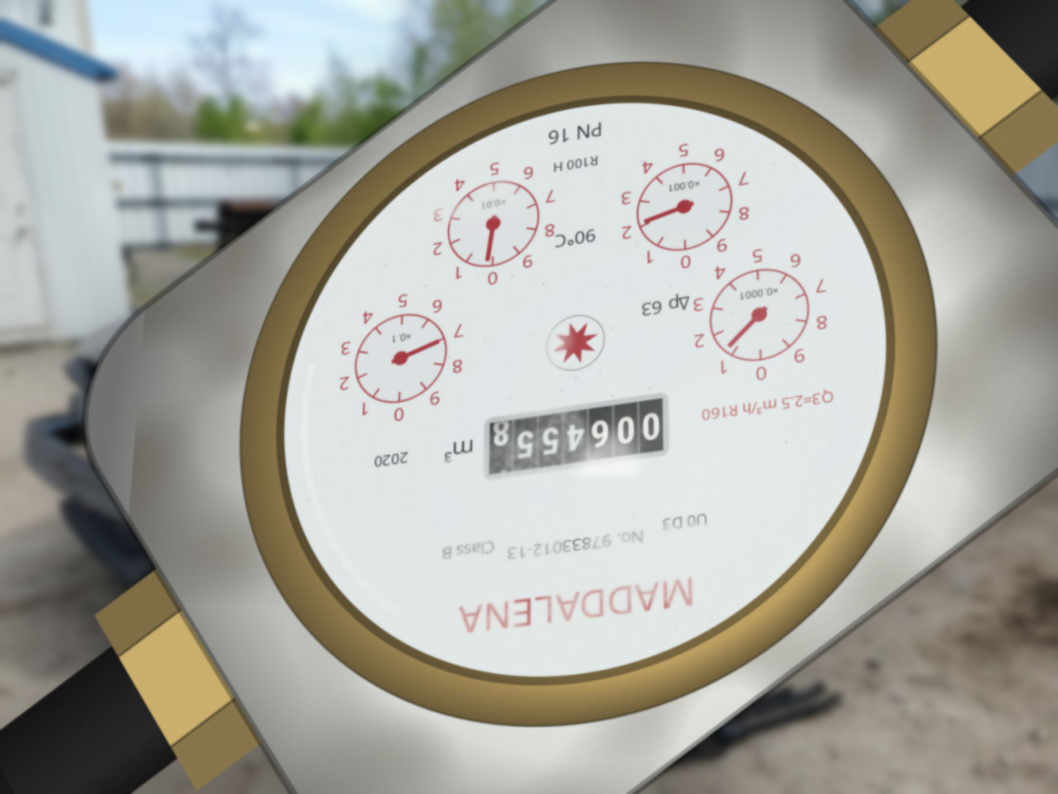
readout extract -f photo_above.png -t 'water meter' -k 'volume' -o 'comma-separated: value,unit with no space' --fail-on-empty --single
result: 64557.7021,m³
